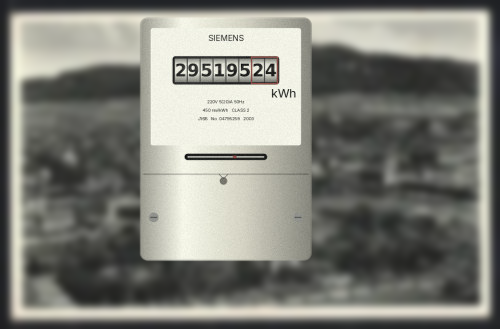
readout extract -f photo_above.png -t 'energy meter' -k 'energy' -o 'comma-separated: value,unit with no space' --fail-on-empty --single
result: 295195.24,kWh
